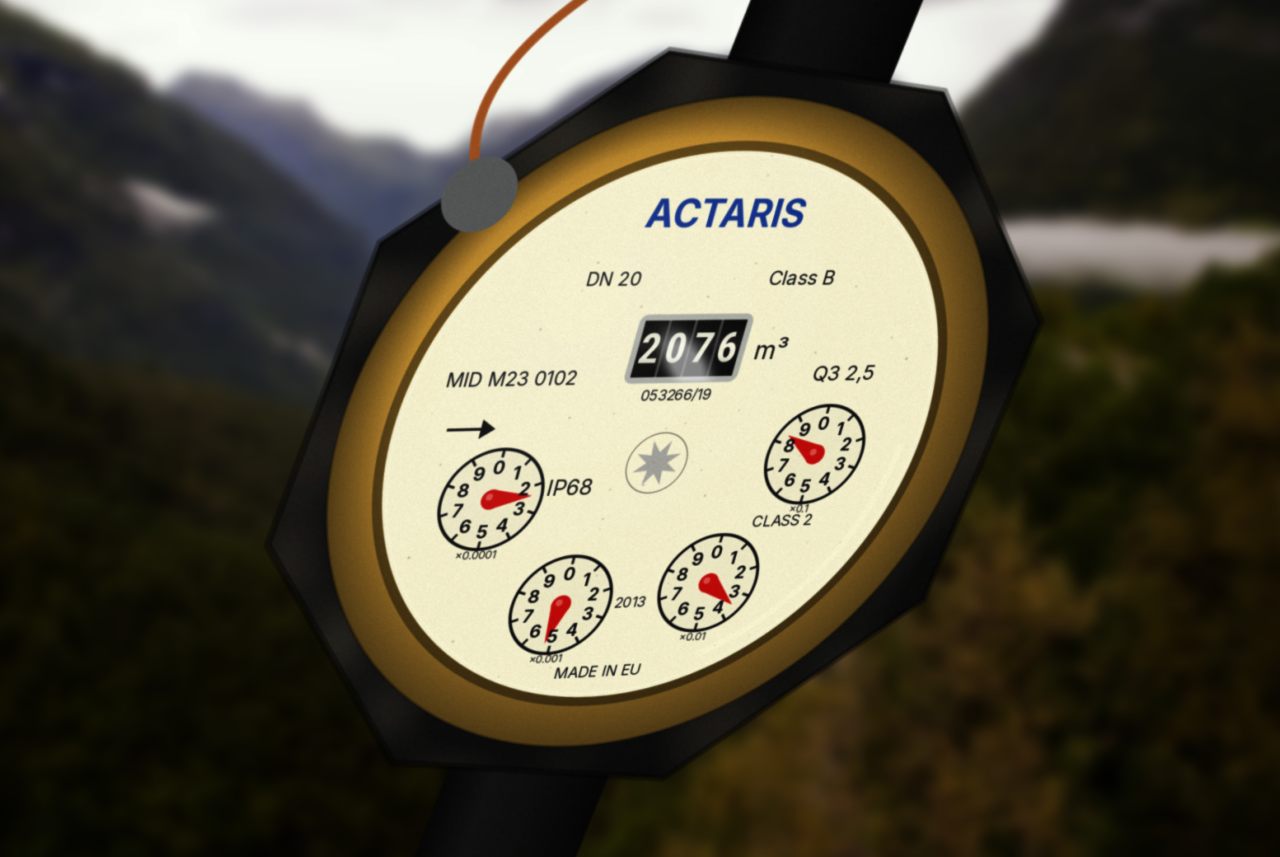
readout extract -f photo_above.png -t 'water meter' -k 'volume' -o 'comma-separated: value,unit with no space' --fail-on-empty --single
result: 2076.8352,m³
